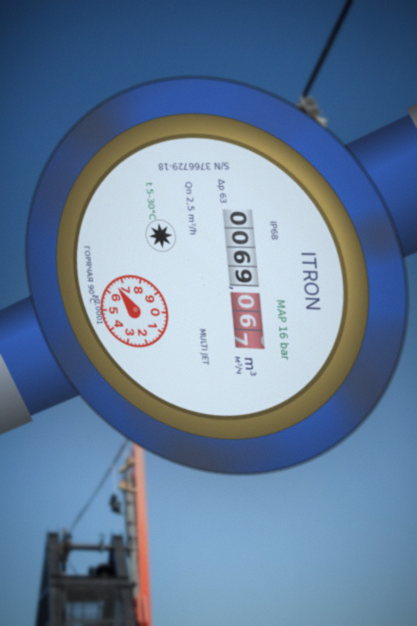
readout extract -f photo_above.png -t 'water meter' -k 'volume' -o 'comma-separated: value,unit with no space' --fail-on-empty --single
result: 69.0666,m³
